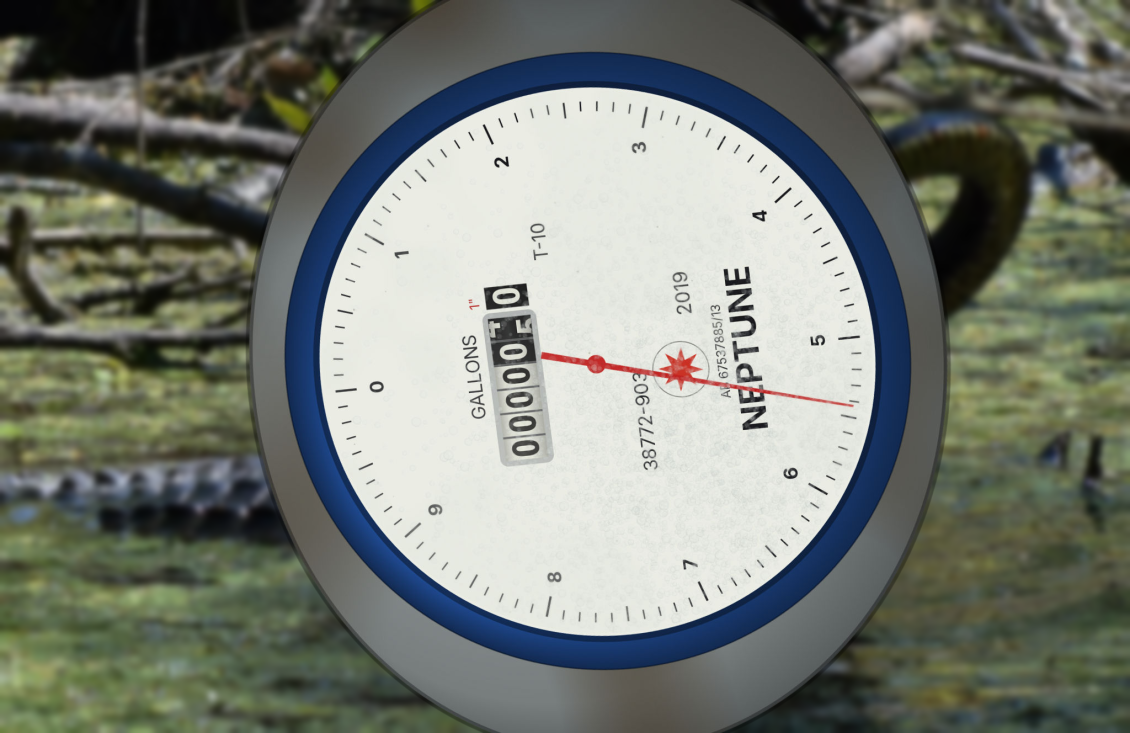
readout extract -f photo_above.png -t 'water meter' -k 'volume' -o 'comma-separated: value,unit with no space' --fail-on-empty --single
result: 45.4,gal
